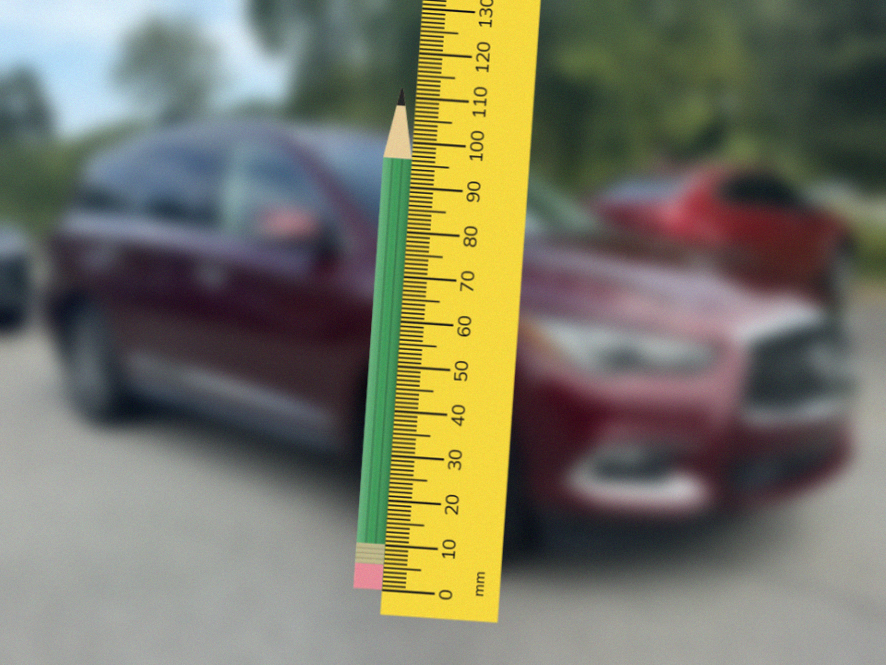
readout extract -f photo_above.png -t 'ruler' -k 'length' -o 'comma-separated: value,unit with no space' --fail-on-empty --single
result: 112,mm
